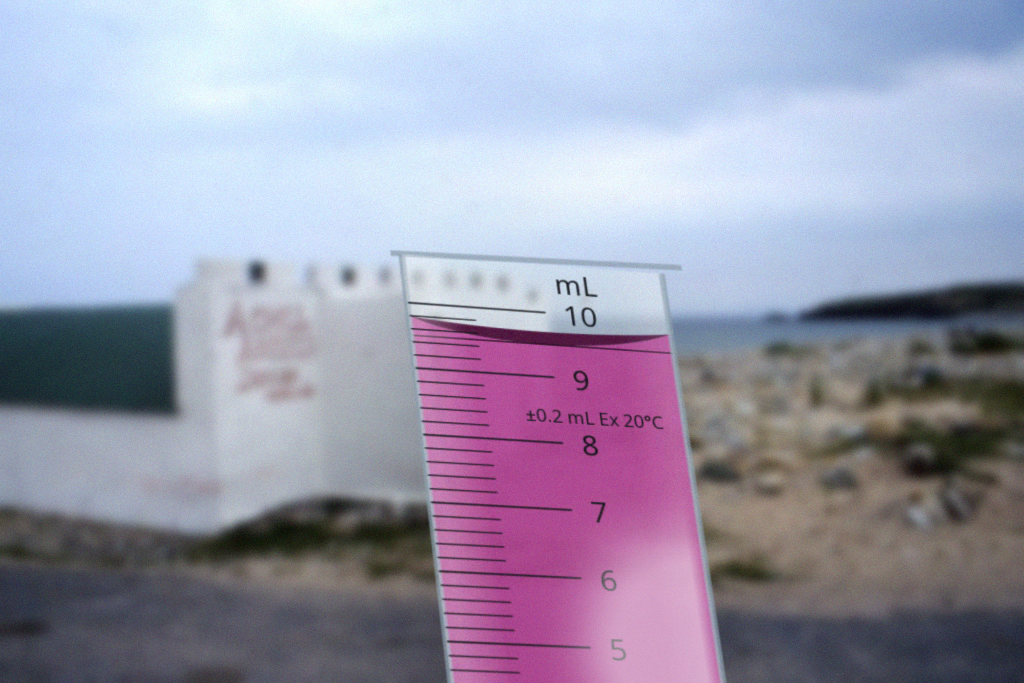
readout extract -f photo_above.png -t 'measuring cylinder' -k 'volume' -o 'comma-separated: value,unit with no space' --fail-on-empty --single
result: 9.5,mL
